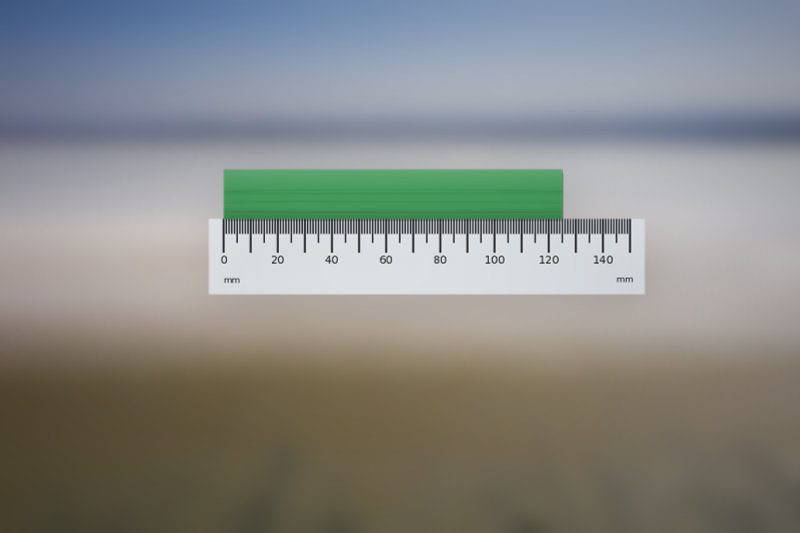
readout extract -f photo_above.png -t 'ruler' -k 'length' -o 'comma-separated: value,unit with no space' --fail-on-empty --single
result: 125,mm
